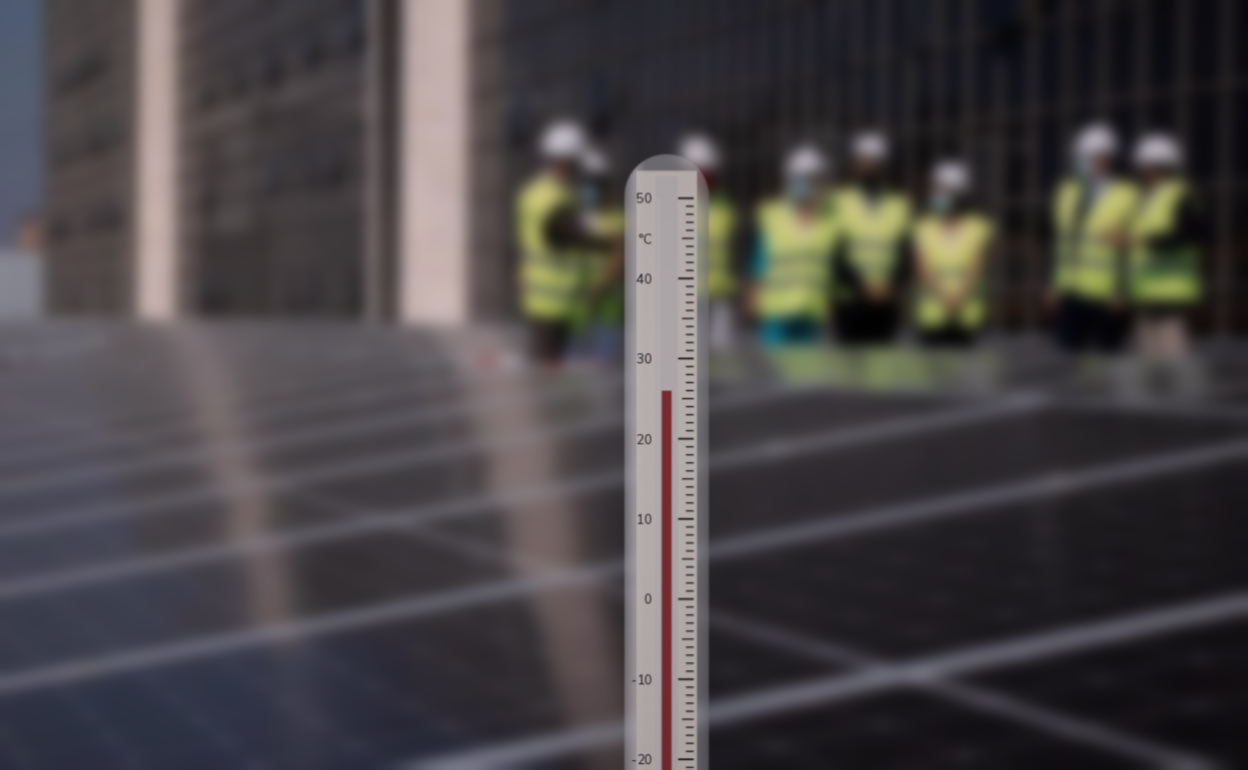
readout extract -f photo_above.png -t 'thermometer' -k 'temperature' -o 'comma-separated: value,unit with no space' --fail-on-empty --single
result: 26,°C
